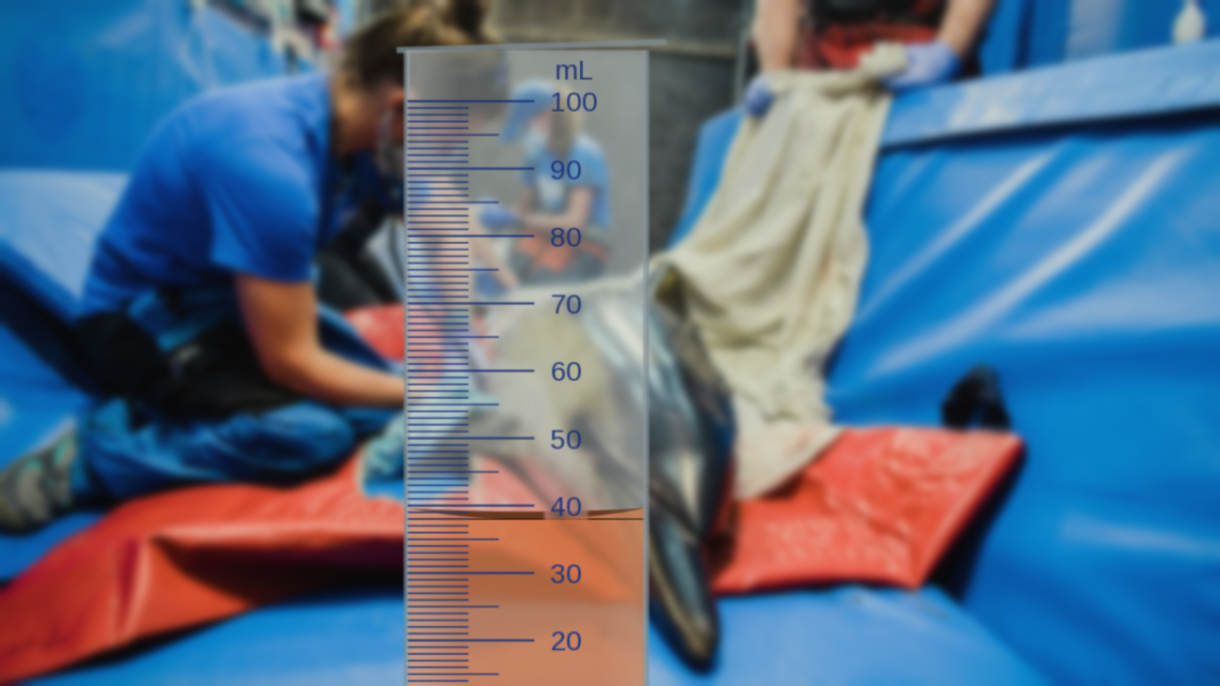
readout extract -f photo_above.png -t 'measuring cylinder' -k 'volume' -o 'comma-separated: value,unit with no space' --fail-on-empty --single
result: 38,mL
